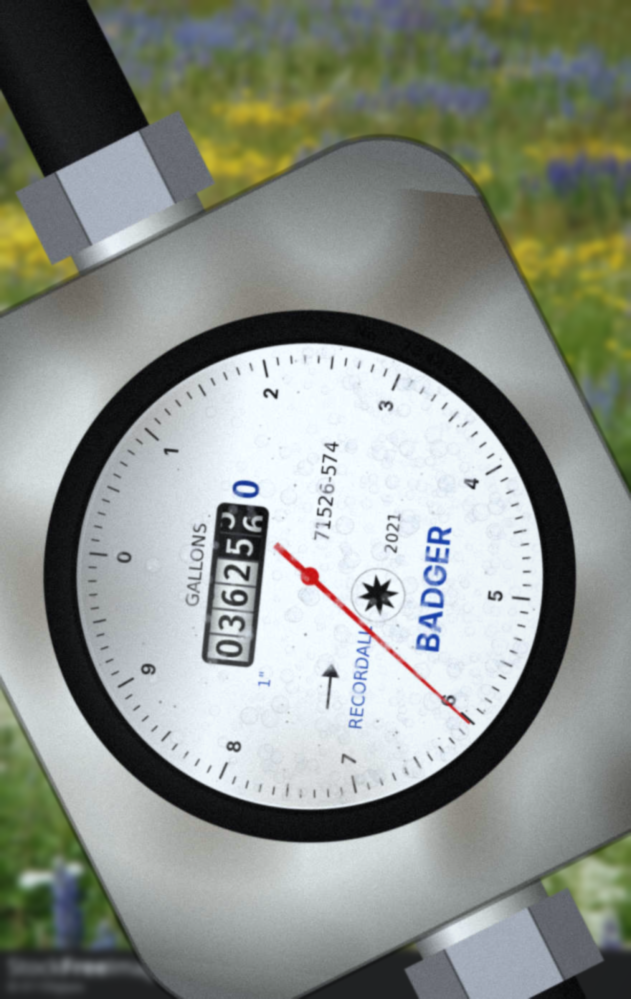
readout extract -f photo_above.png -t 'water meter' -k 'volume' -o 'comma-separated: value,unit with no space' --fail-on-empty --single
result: 362556.0,gal
